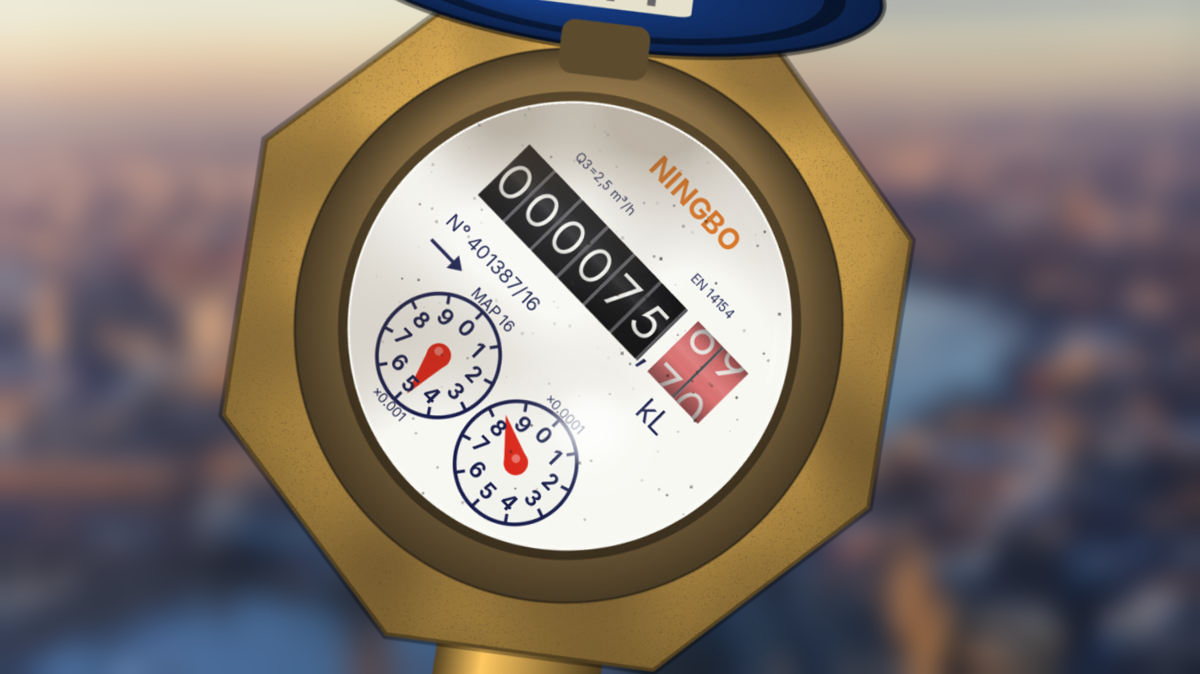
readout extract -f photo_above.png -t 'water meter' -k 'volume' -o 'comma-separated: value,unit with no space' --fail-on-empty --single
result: 75.6948,kL
